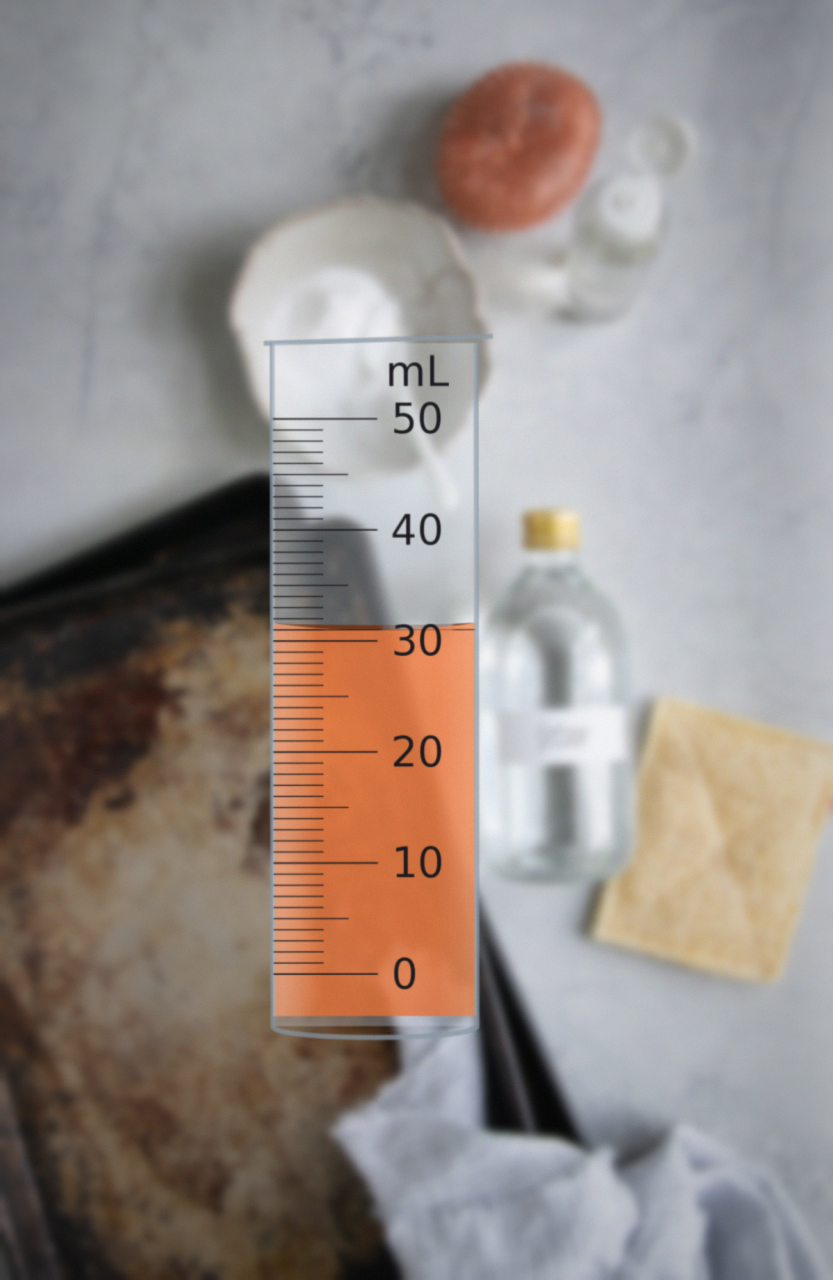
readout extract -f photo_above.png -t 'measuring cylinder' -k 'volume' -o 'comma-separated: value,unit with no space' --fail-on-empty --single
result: 31,mL
